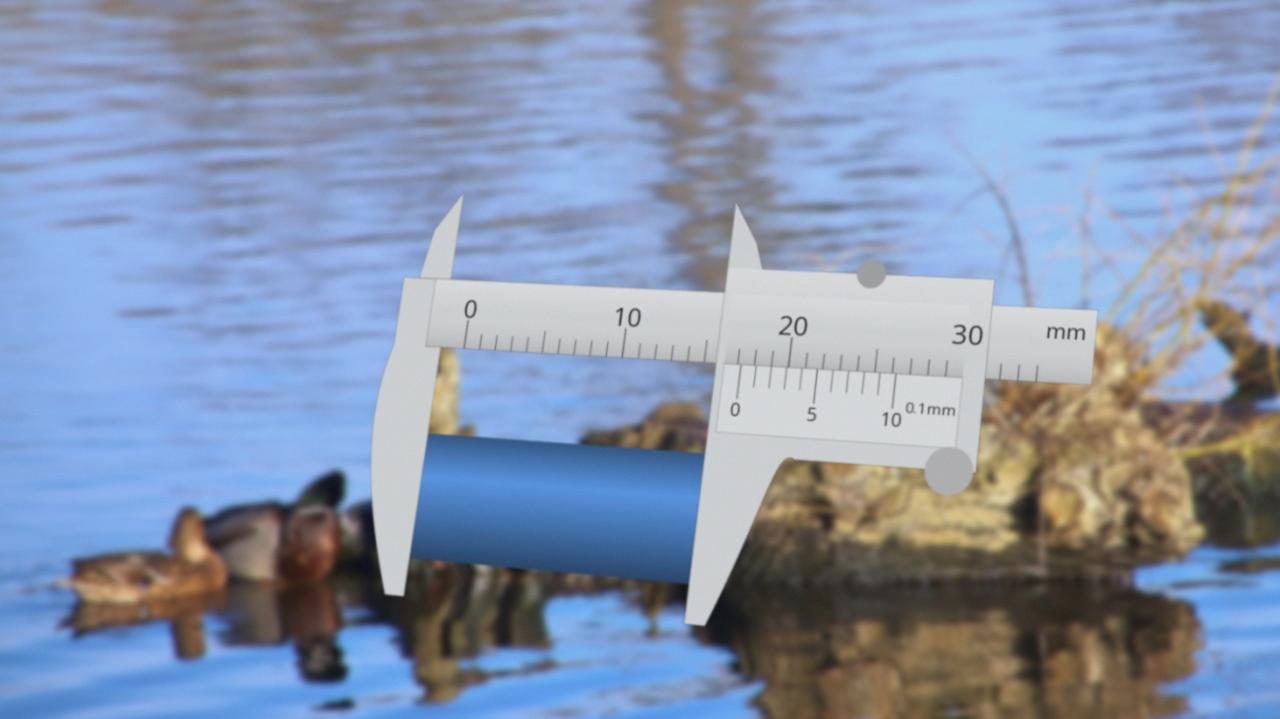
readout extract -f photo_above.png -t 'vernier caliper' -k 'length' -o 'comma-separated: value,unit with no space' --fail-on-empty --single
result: 17.2,mm
